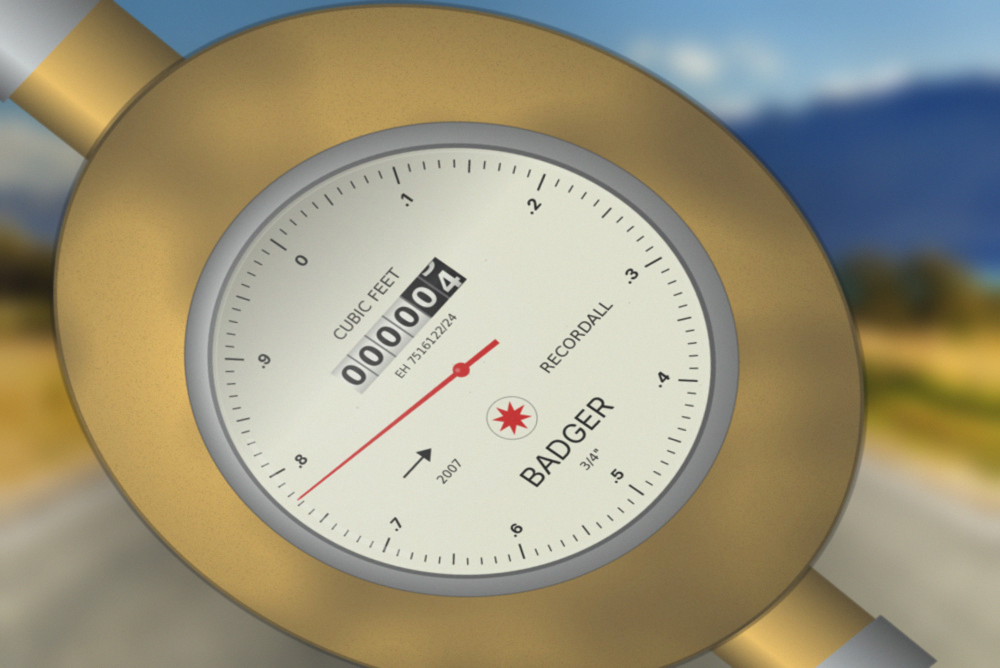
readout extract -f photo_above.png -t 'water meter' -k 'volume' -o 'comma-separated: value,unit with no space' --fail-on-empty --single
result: 3.77,ft³
